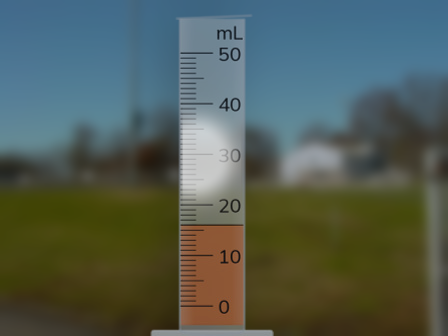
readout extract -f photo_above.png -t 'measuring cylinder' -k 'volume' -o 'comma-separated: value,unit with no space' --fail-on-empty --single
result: 16,mL
